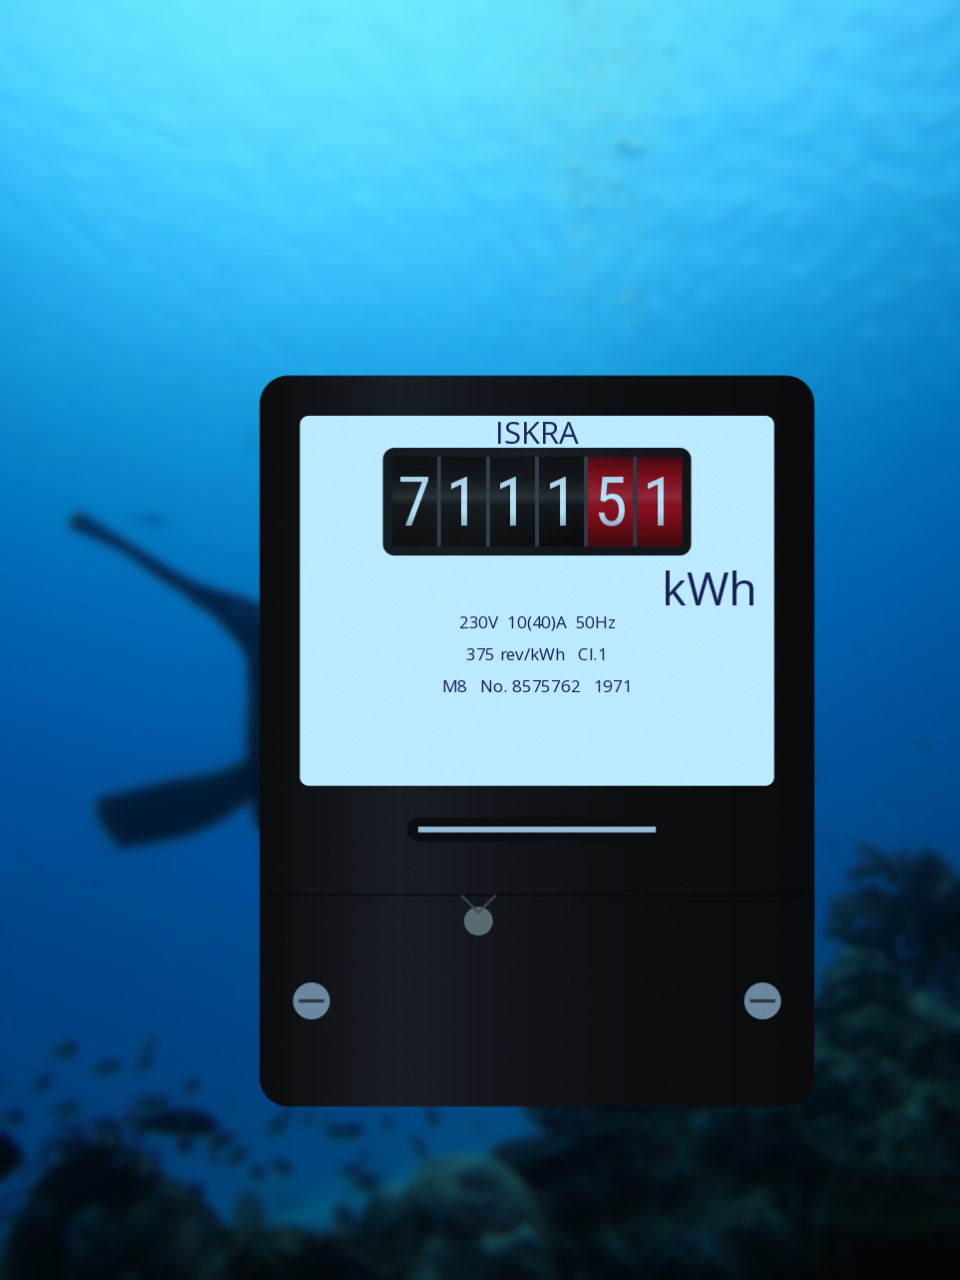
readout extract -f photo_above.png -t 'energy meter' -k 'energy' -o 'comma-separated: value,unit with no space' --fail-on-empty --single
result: 7111.51,kWh
